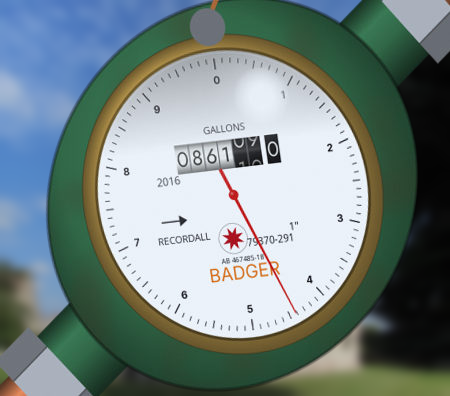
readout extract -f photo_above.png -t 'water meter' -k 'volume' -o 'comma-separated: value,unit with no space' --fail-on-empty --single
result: 861094.4,gal
